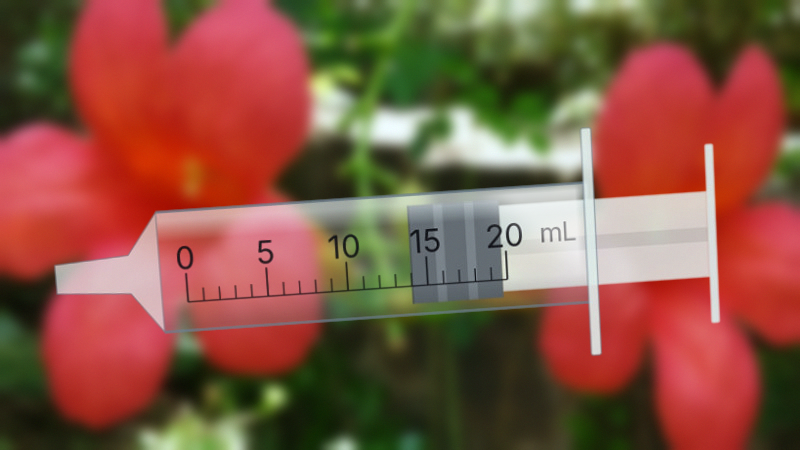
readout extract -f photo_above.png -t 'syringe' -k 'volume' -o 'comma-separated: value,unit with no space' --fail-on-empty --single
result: 14,mL
